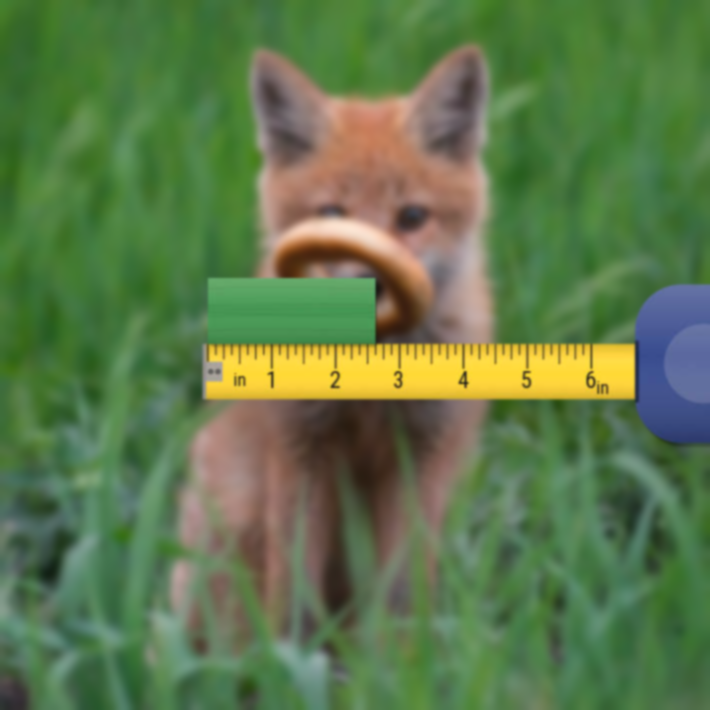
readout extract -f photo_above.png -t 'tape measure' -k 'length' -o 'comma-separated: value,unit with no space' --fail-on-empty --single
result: 2.625,in
